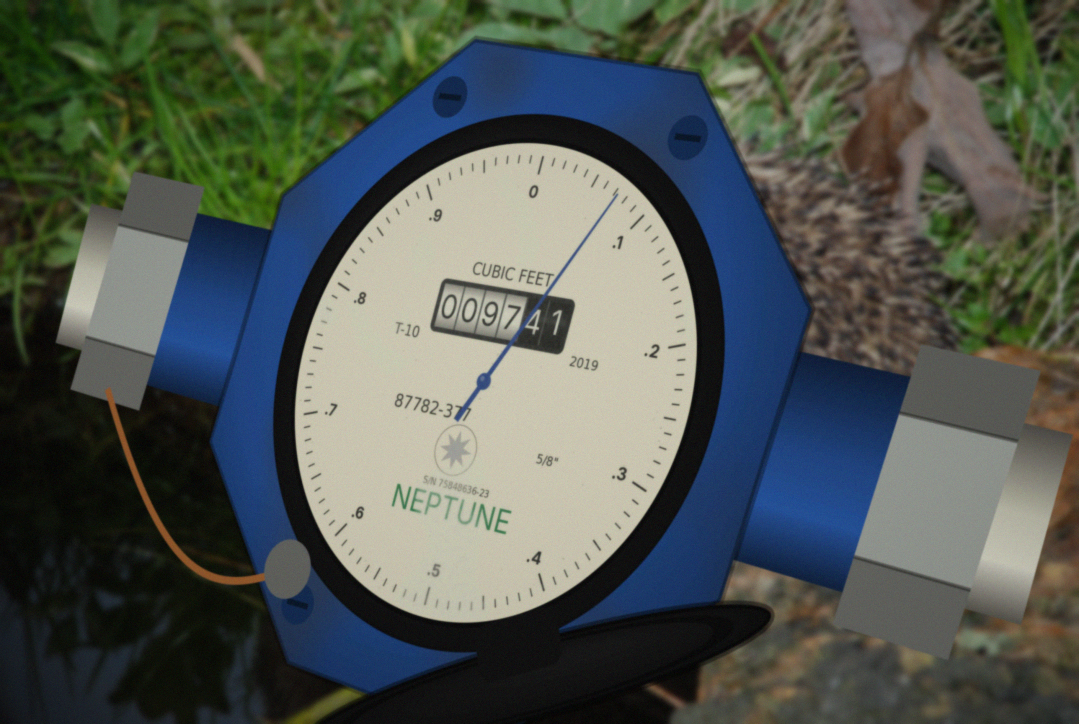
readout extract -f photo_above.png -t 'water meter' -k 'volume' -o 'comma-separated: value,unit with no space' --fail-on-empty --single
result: 9741.07,ft³
